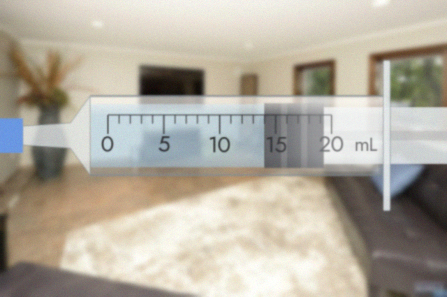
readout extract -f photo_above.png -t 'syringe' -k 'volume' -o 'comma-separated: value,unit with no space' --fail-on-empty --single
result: 14,mL
